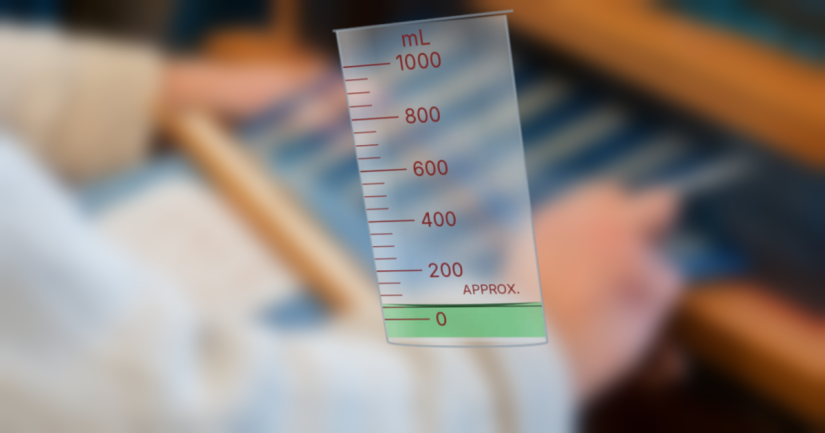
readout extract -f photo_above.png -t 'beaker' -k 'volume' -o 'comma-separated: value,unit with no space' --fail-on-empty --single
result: 50,mL
